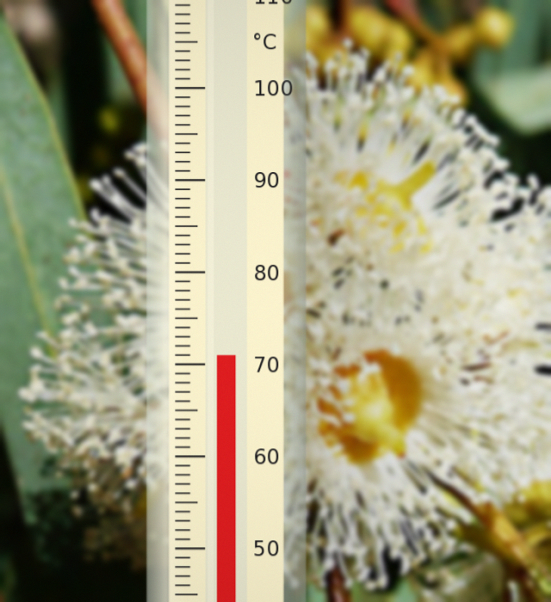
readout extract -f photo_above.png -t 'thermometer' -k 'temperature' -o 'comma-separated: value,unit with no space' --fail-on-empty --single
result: 71,°C
